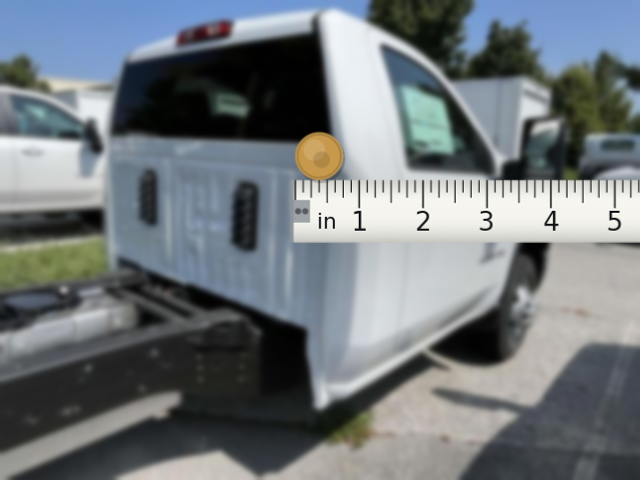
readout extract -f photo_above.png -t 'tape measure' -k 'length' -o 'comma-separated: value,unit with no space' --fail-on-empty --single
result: 0.75,in
